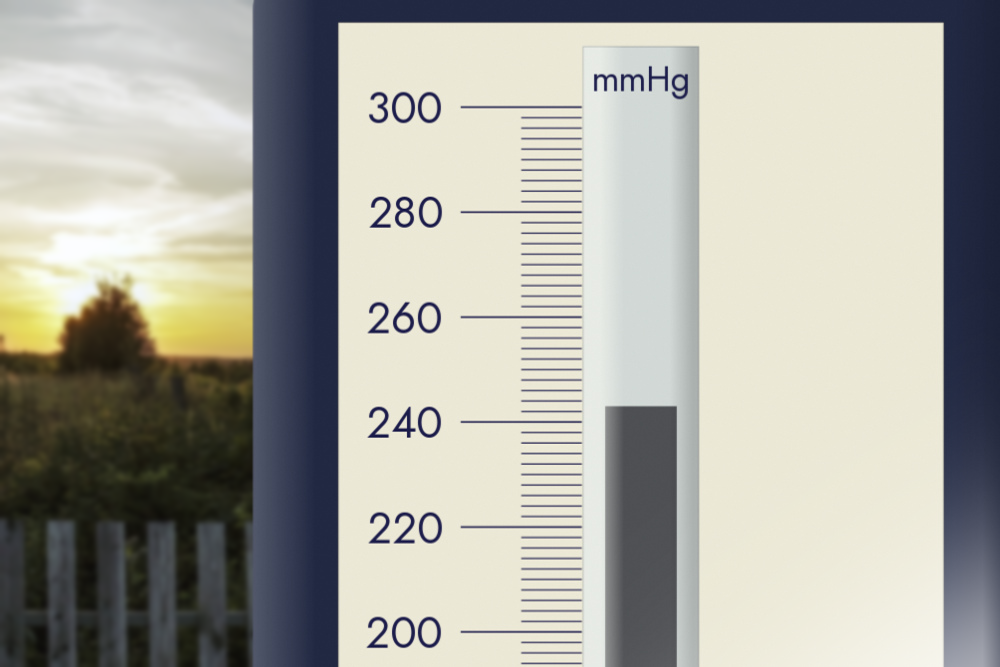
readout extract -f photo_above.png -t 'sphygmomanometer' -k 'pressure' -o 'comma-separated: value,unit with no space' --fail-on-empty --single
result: 243,mmHg
